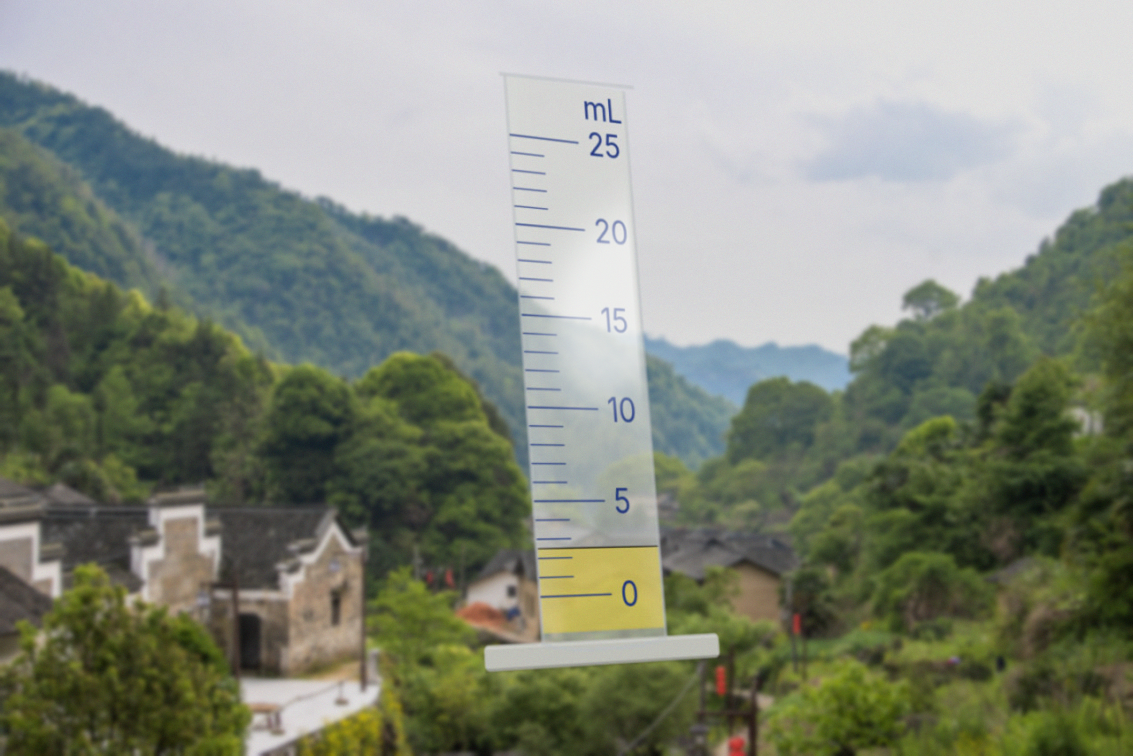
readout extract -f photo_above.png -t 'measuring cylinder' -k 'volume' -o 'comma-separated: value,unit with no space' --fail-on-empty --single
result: 2.5,mL
